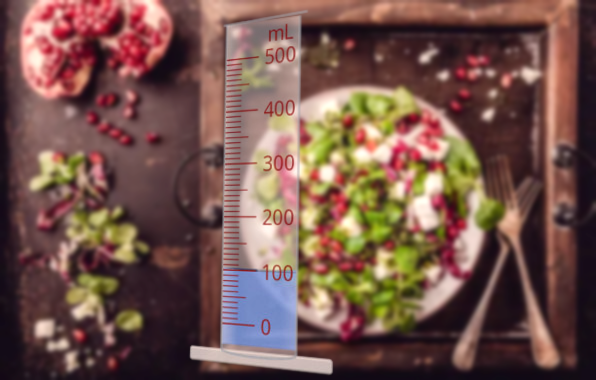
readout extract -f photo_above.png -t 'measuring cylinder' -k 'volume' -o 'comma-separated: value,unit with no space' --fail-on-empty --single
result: 100,mL
